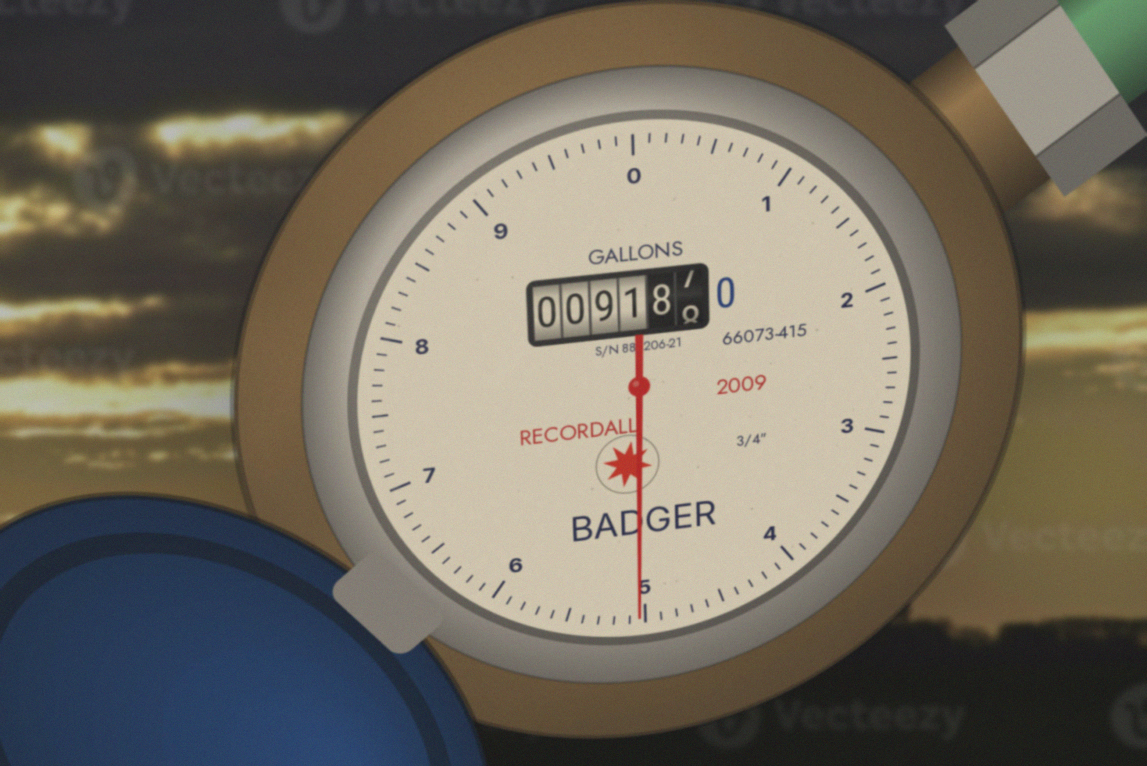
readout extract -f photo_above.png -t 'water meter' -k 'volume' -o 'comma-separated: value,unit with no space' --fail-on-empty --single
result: 91875.0,gal
